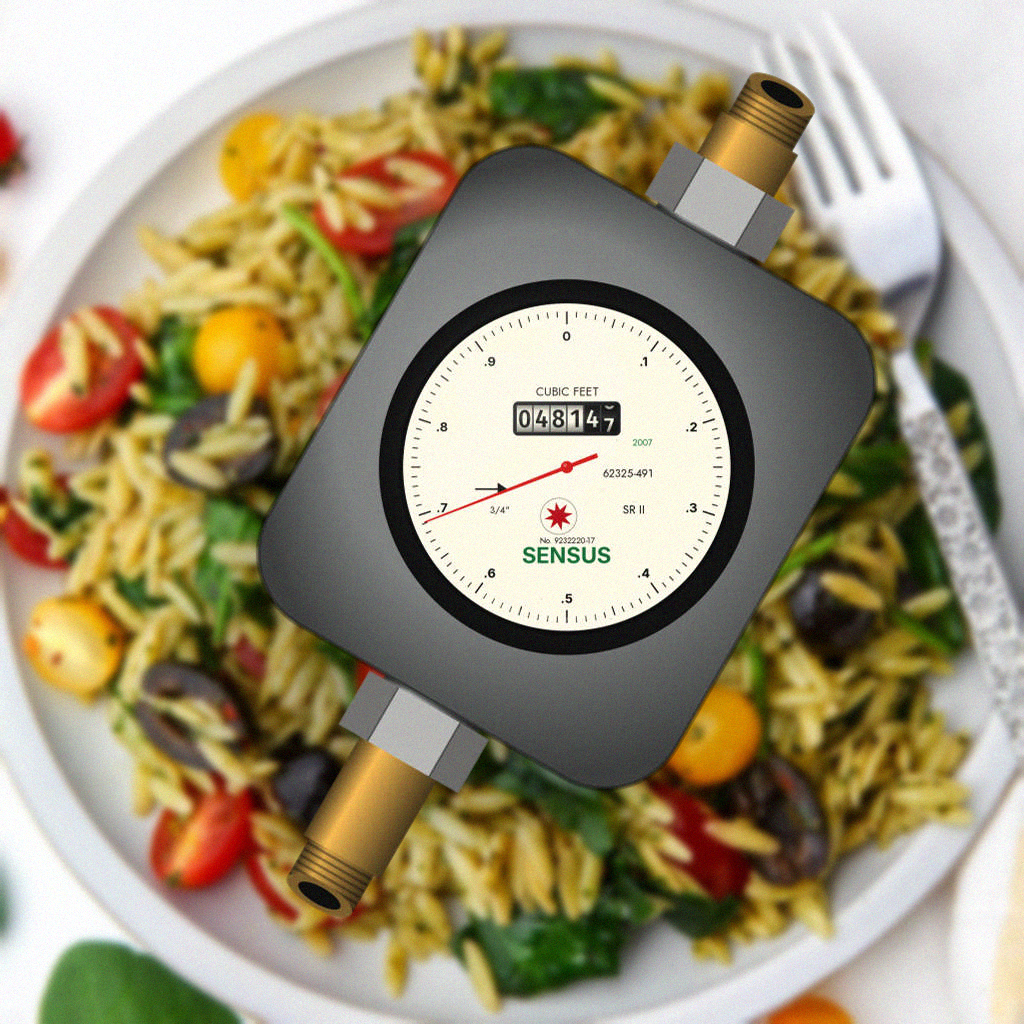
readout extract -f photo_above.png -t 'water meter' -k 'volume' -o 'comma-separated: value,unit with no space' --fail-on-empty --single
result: 48146.69,ft³
